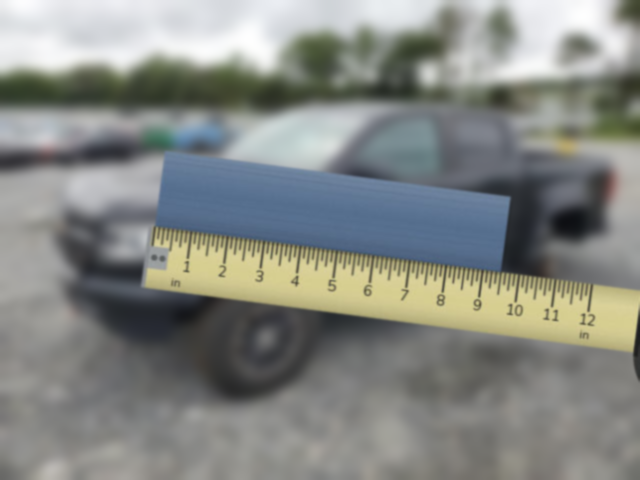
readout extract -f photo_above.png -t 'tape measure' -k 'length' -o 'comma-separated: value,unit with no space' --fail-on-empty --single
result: 9.5,in
